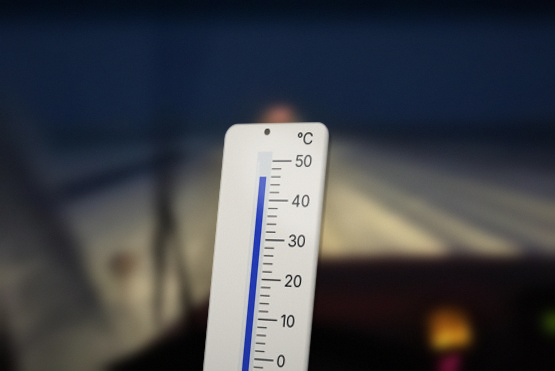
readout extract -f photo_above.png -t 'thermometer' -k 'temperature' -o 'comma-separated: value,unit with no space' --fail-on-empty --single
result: 46,°C
